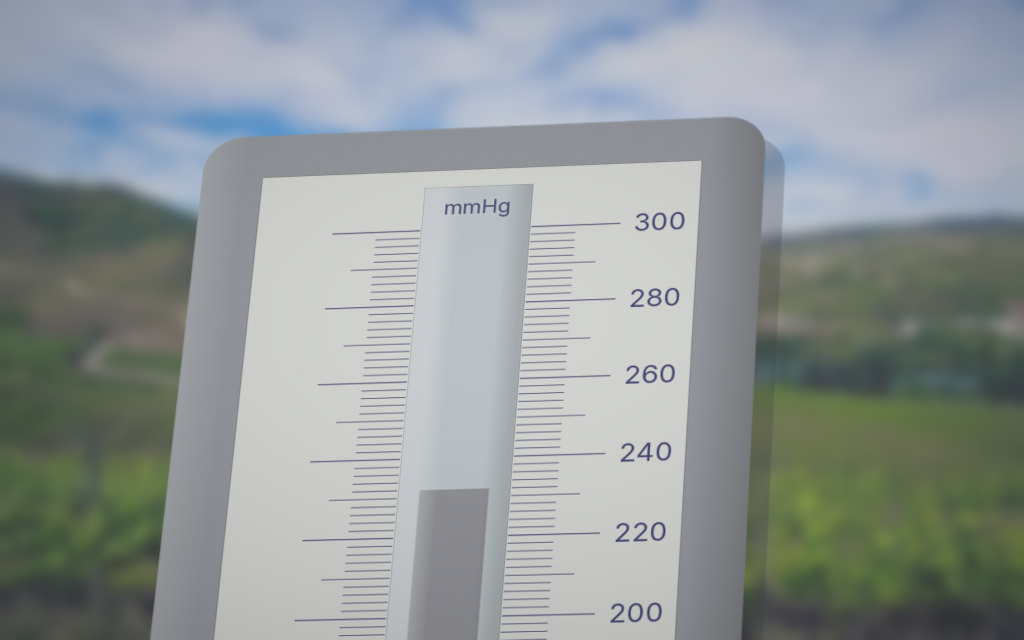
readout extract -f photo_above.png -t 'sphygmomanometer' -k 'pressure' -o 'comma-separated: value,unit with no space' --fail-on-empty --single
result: 232,mmHg
